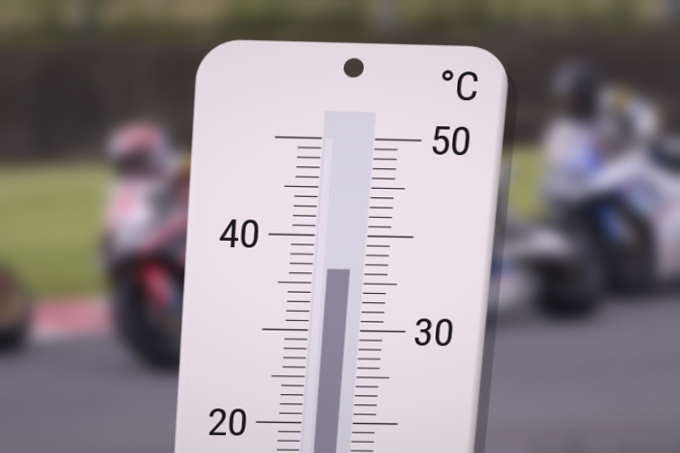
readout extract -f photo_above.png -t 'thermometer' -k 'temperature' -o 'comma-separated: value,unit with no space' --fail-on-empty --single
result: 36.5,°C
